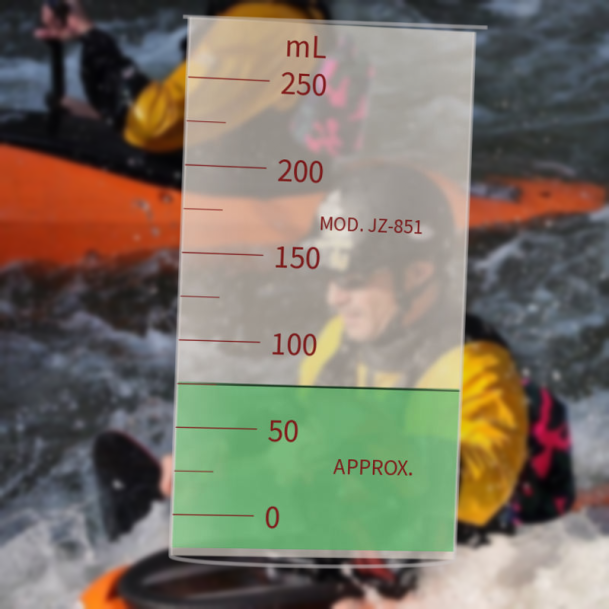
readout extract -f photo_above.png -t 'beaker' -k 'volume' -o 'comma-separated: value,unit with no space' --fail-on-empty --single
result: 75,mL
